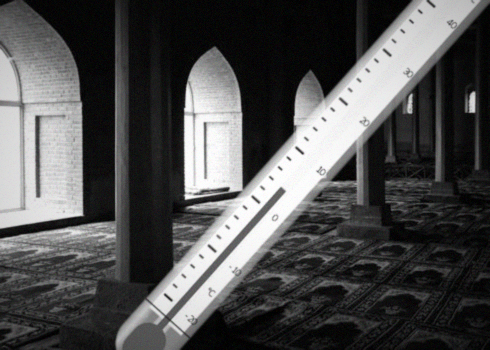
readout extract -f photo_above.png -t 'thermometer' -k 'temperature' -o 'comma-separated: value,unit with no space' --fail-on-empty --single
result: 4,°C
